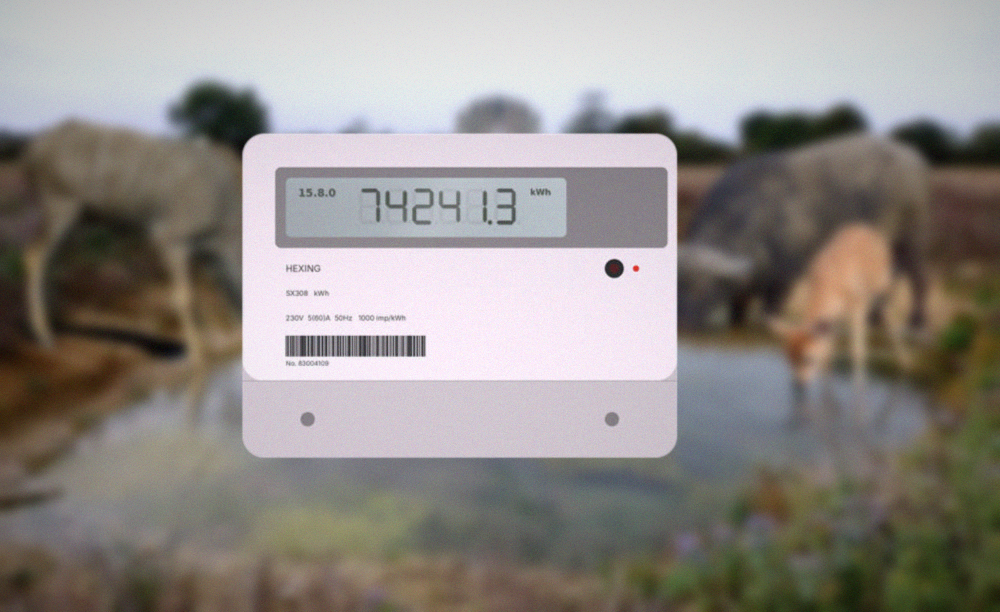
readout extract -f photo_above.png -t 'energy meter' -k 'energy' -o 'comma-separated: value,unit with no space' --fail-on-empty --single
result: 74241.3,kWh
